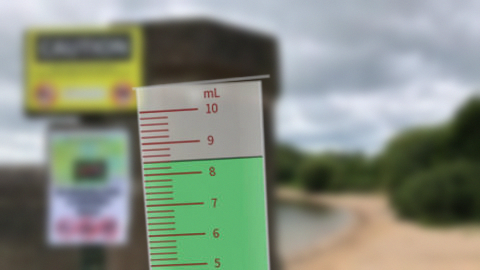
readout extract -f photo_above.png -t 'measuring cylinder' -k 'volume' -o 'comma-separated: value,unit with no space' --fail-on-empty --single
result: 8.4,mL
